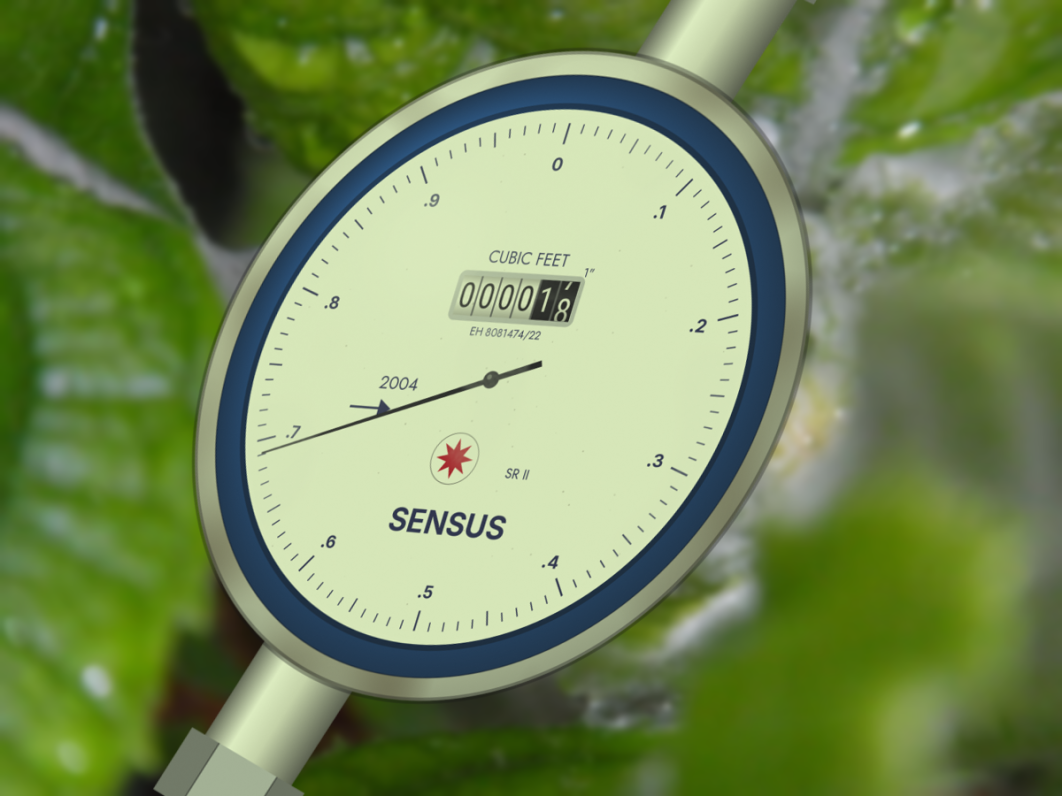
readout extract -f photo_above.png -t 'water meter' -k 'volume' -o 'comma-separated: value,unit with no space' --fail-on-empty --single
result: 17.69,ft³
